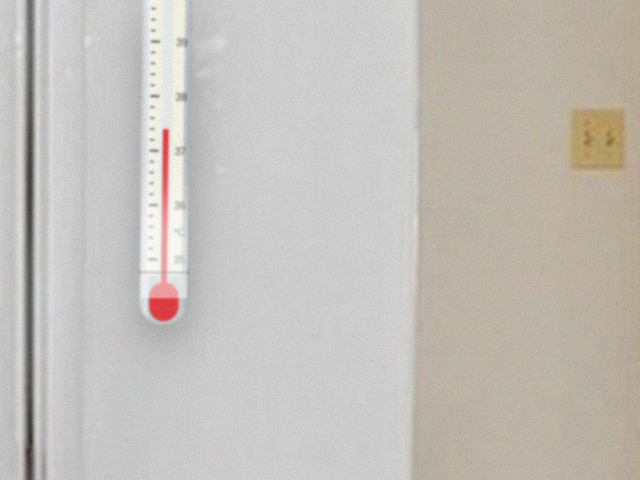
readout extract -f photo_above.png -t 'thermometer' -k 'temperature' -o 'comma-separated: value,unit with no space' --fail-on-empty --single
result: 37.4,°C
